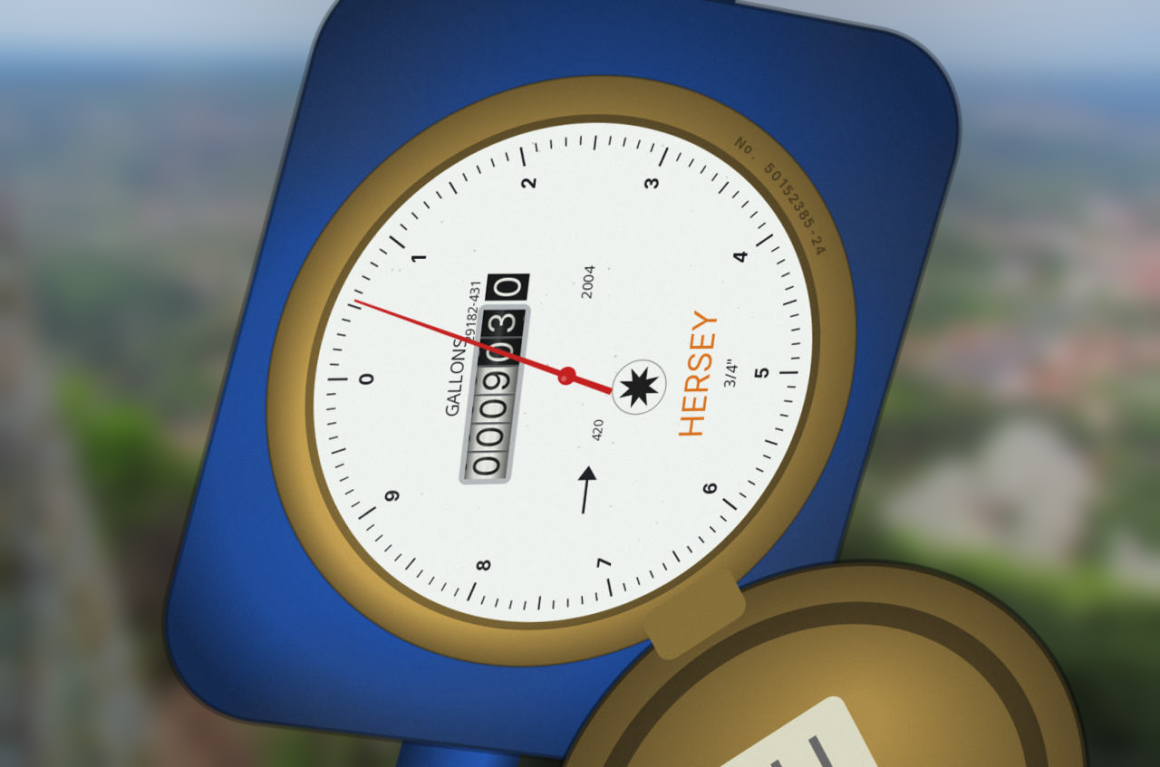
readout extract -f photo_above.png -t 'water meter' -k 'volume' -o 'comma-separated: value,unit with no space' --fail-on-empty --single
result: 9030.5,gal
